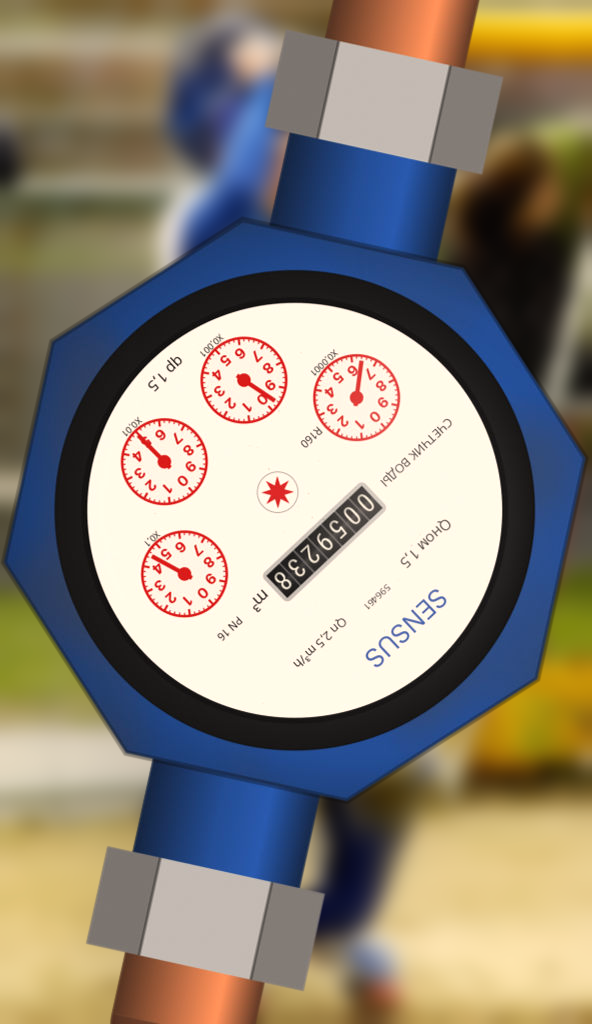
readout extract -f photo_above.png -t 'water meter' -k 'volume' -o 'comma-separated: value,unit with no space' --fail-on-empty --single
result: 59238.4496,m³
